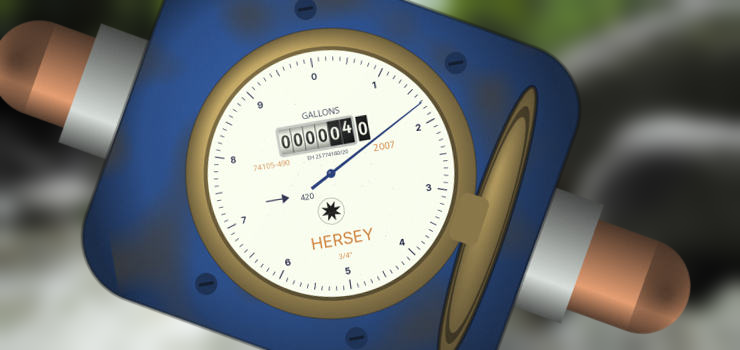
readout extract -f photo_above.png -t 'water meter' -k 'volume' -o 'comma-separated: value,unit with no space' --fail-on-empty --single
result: 41.7,gal
